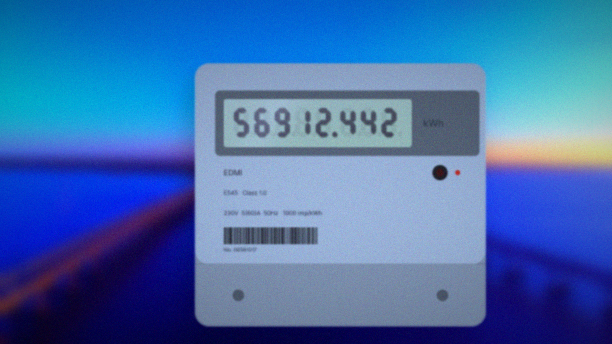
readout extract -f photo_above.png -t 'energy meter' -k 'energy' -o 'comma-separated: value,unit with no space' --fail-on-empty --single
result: 56912.442,kWh
